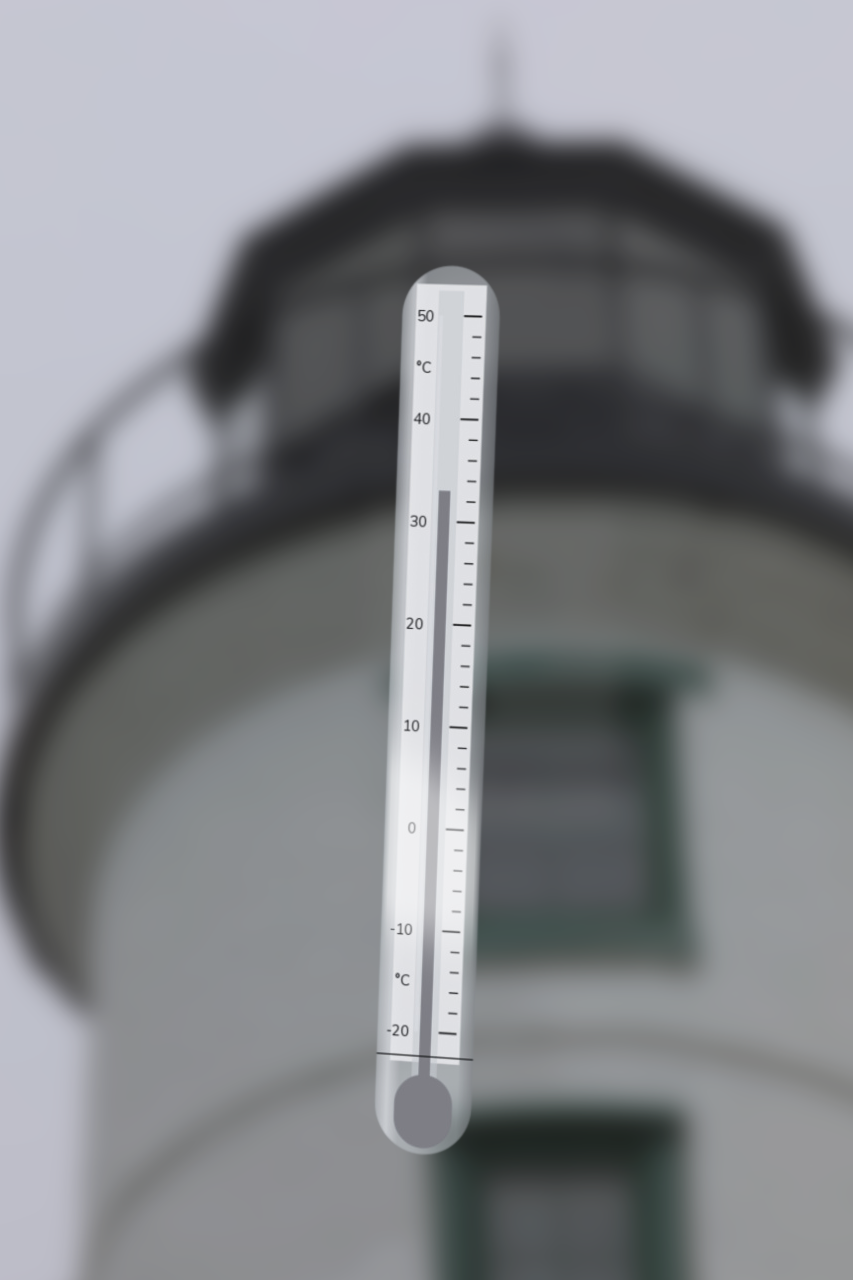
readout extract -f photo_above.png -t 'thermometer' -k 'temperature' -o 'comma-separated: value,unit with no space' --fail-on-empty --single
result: 33,°C
